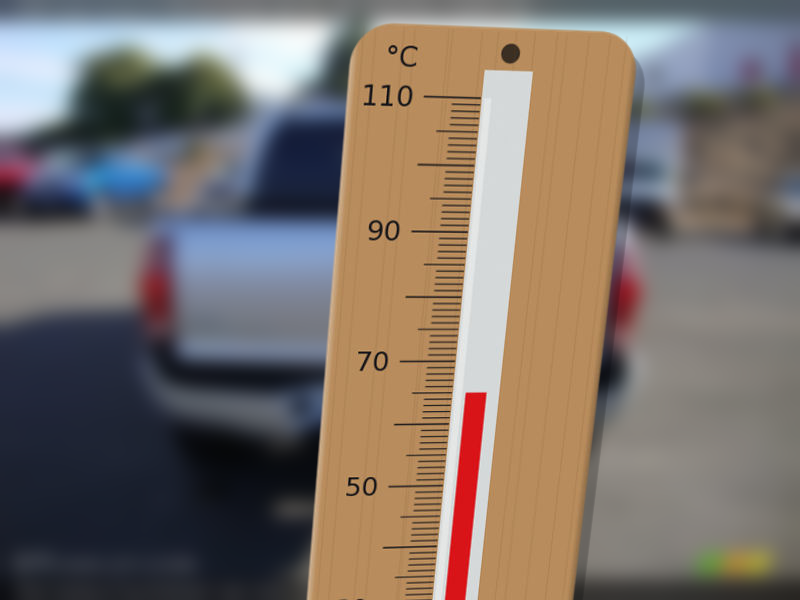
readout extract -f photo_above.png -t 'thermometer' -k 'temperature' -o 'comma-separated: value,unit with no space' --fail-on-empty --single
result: 65,°C
